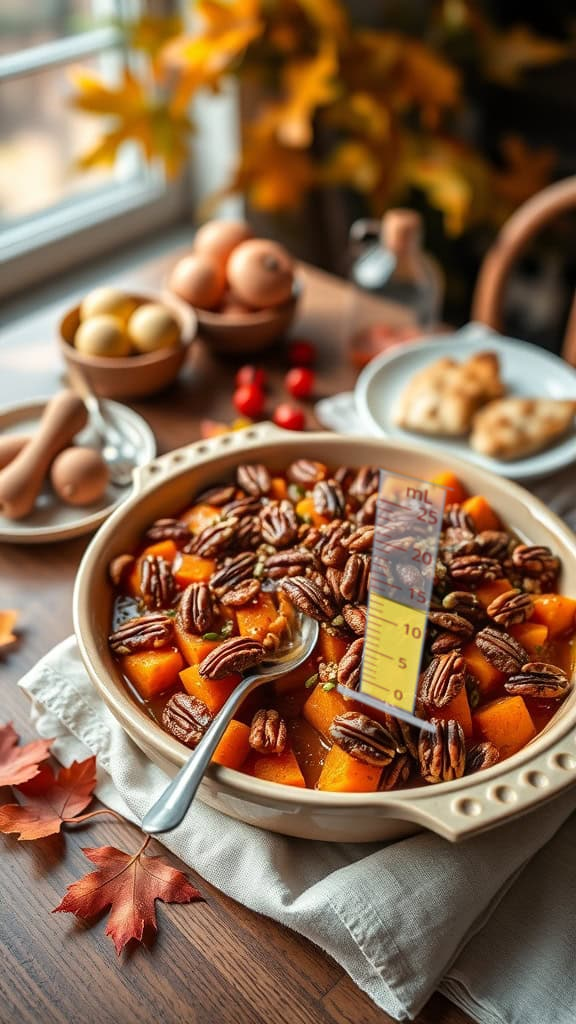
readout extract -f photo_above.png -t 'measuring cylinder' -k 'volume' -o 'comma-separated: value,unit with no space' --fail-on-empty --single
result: 13,mL
